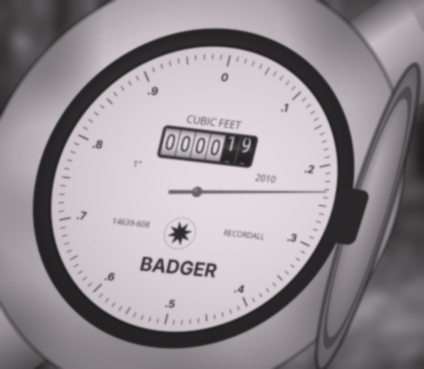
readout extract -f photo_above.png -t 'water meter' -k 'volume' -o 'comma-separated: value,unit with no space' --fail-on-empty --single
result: 19.23,ft³
